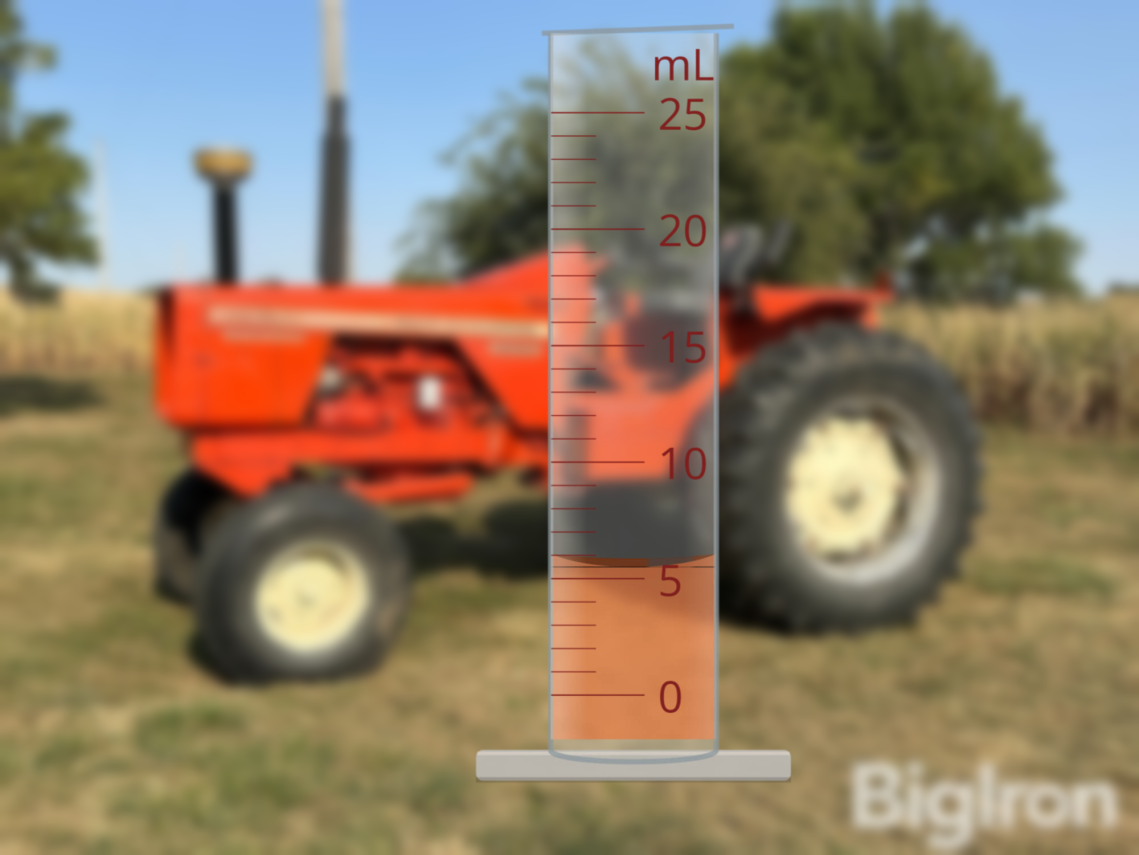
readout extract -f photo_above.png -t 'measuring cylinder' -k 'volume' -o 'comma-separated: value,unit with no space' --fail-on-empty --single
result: 5.5,mL
